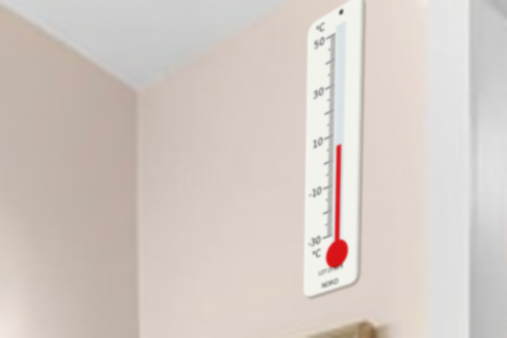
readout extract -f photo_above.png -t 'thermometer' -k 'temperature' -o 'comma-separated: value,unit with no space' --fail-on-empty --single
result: 5,°C
